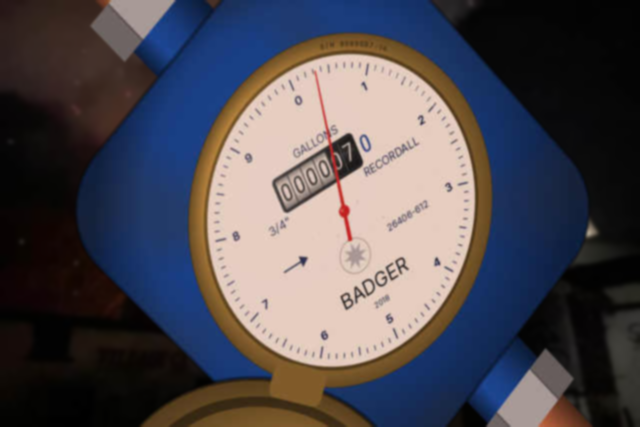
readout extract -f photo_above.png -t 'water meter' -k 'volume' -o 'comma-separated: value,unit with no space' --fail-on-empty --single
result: 70.3,gal
